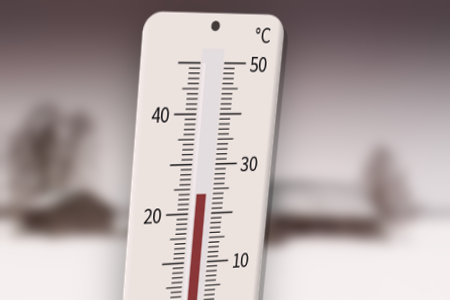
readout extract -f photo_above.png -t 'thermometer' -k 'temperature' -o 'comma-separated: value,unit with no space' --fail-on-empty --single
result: 24,°C
